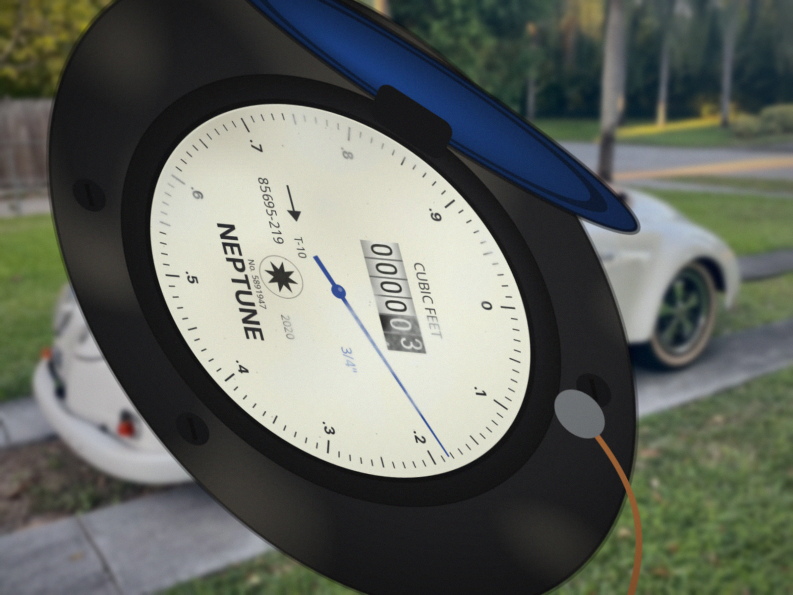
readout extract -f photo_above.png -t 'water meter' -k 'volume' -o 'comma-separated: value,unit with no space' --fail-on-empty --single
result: 3.18,ft³
